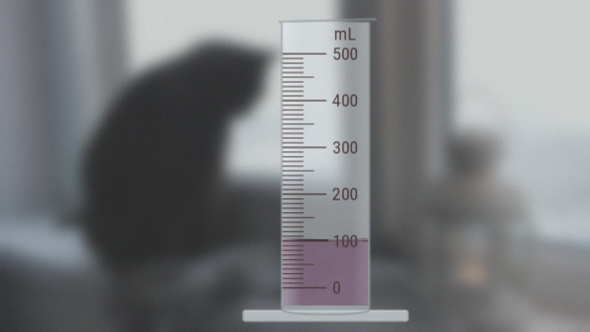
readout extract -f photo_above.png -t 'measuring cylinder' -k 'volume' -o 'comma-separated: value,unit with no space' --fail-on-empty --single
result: 100,mL
